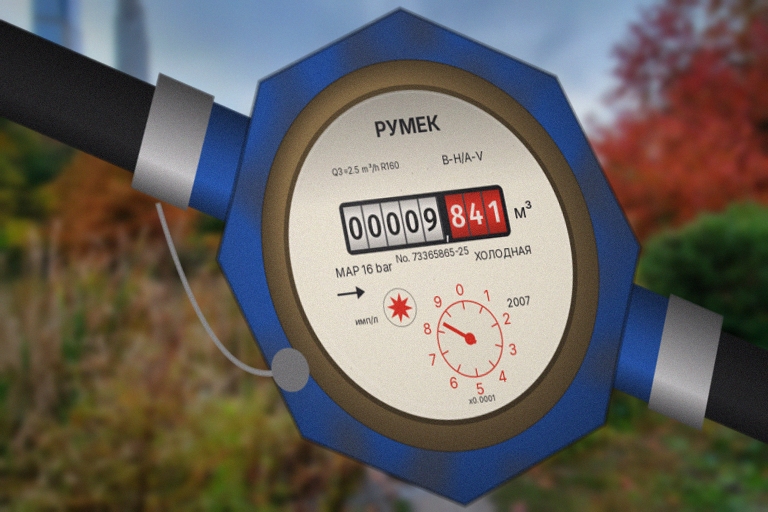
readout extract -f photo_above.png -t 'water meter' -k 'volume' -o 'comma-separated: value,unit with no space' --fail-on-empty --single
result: 9.8418,m³
